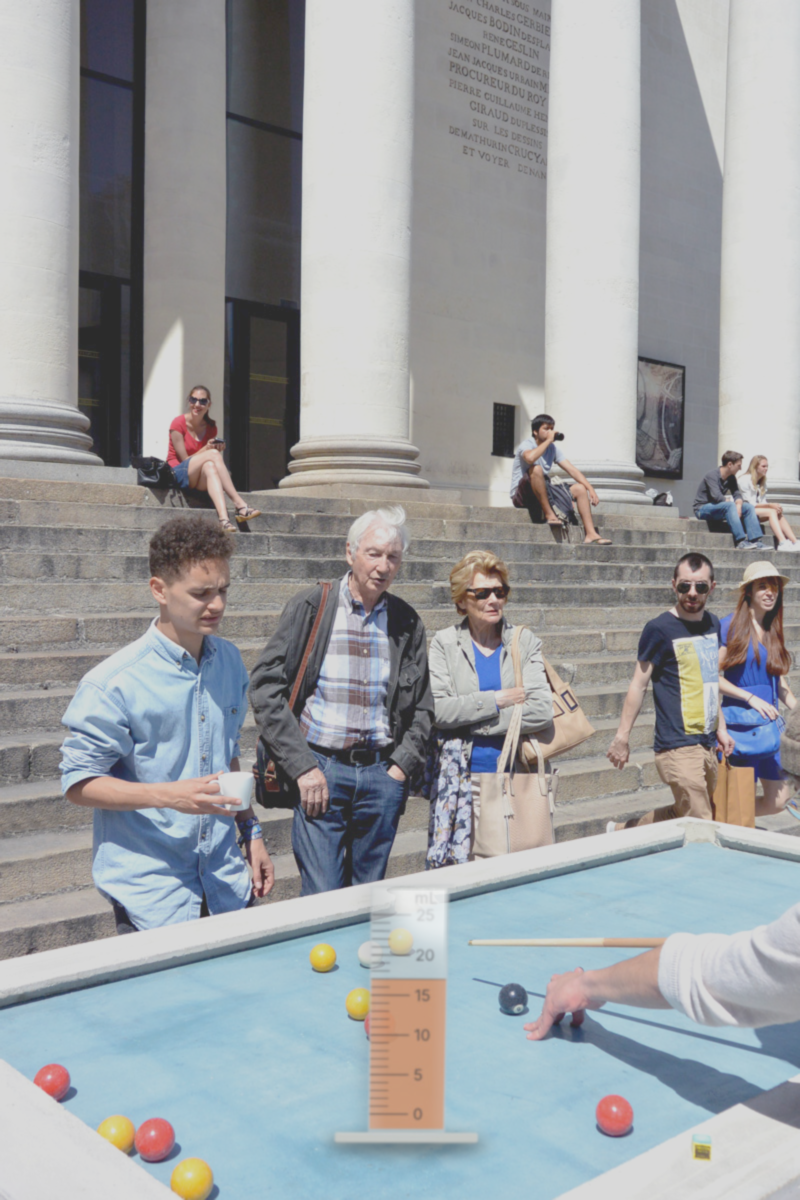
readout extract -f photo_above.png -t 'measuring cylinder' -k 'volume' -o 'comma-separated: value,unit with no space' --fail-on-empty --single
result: 17,mL
